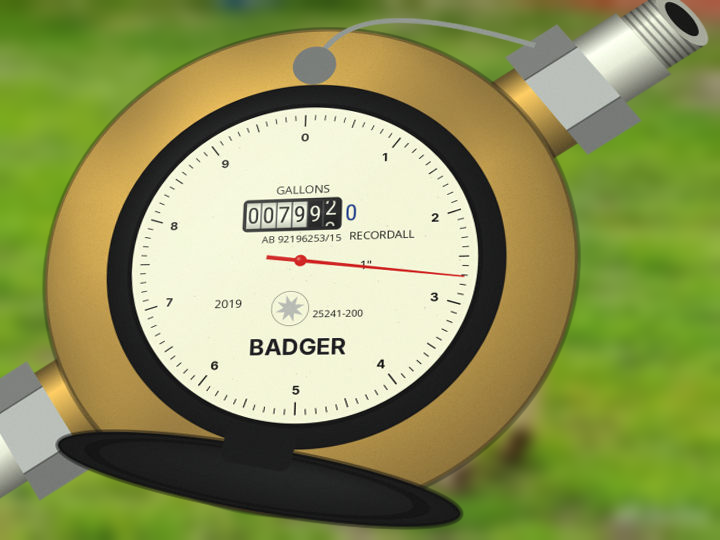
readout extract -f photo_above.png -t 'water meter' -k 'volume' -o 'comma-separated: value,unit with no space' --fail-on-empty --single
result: 79922.7,gal
